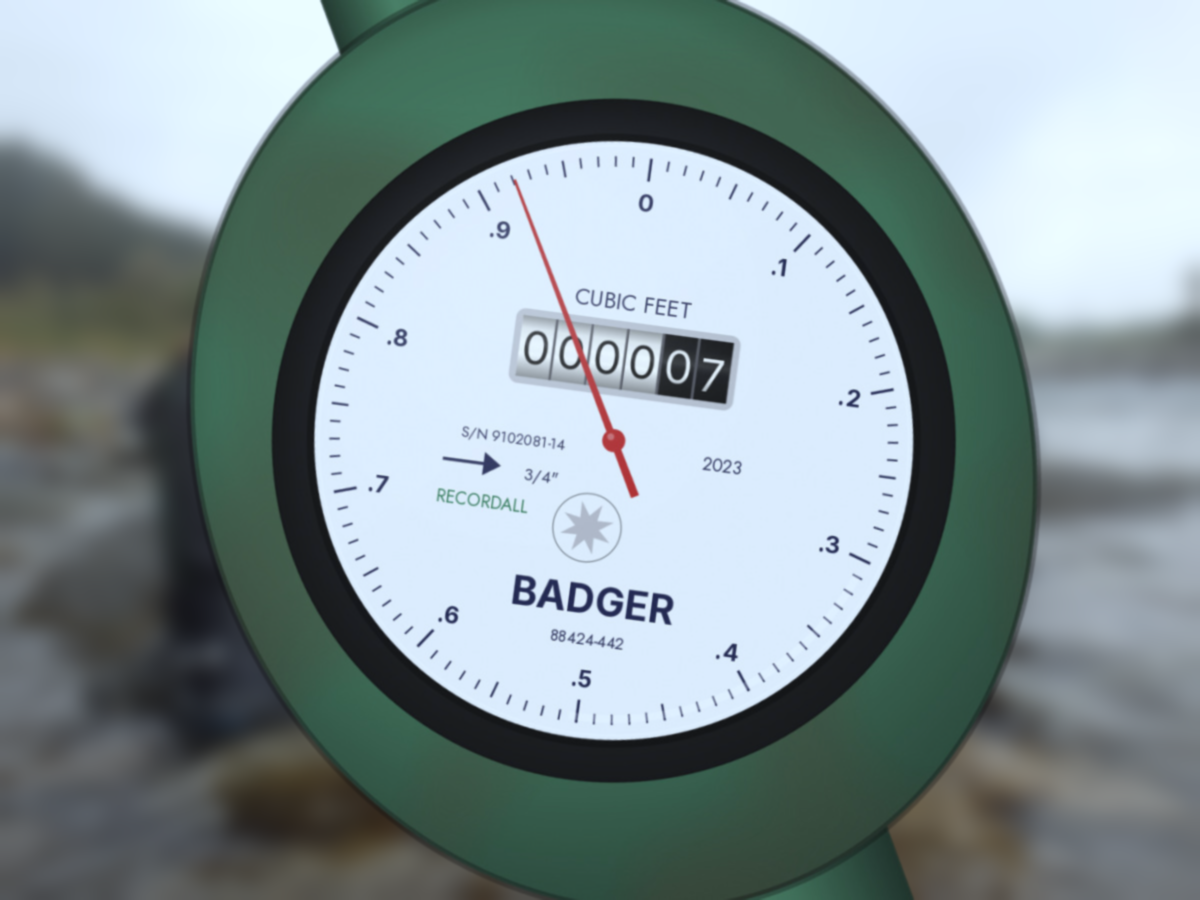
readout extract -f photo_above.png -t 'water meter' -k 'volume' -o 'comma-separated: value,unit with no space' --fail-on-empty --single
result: 6.92,ft³
